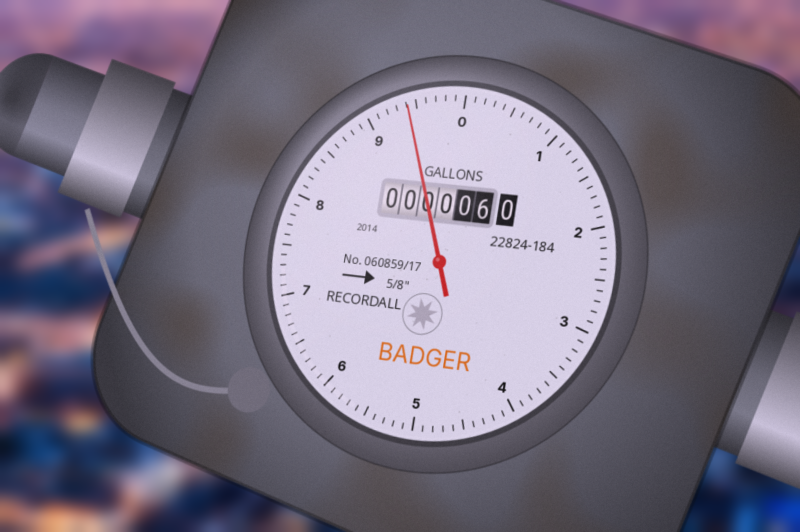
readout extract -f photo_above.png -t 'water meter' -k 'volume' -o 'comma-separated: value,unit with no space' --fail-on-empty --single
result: 59.4,gal
